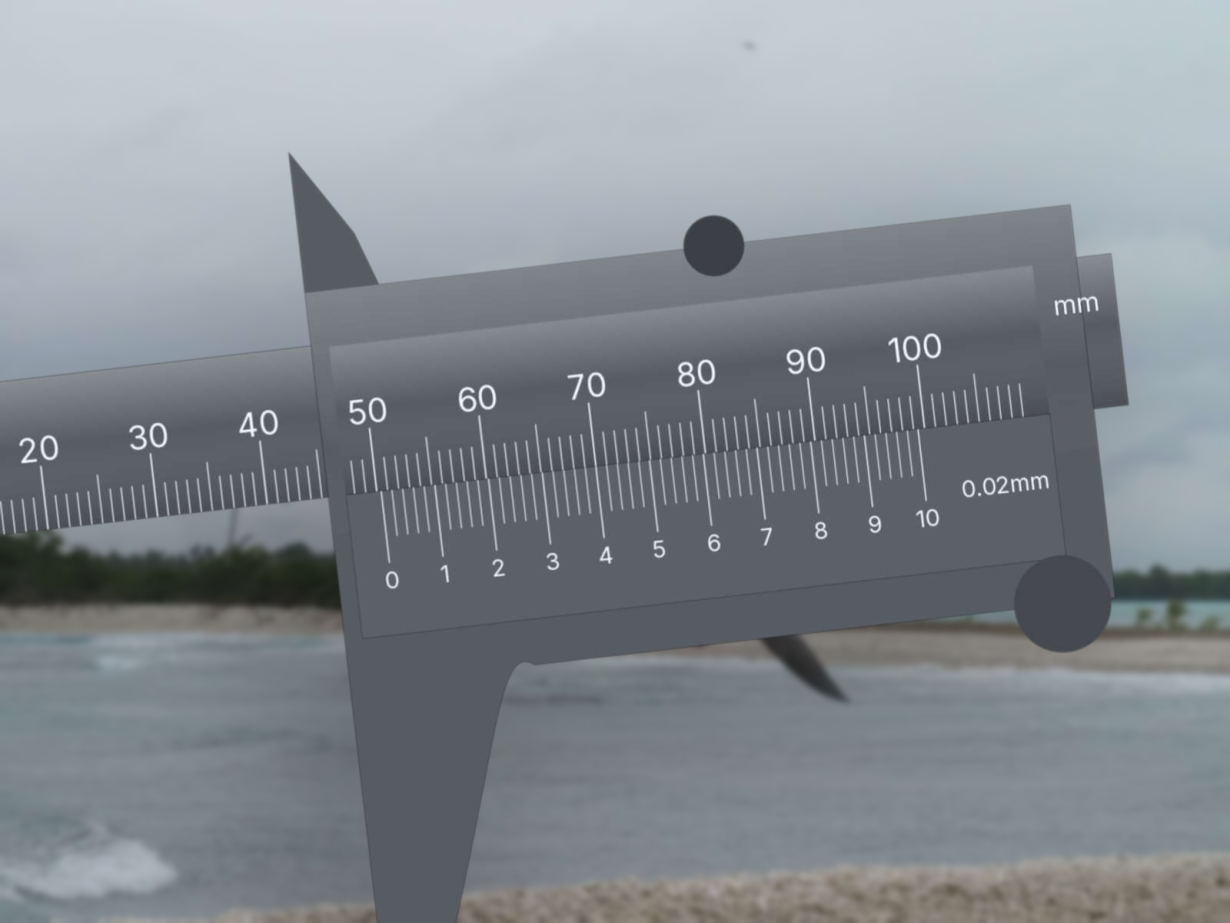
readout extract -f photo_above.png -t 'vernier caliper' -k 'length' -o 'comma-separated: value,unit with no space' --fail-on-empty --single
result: 50.4,mm
